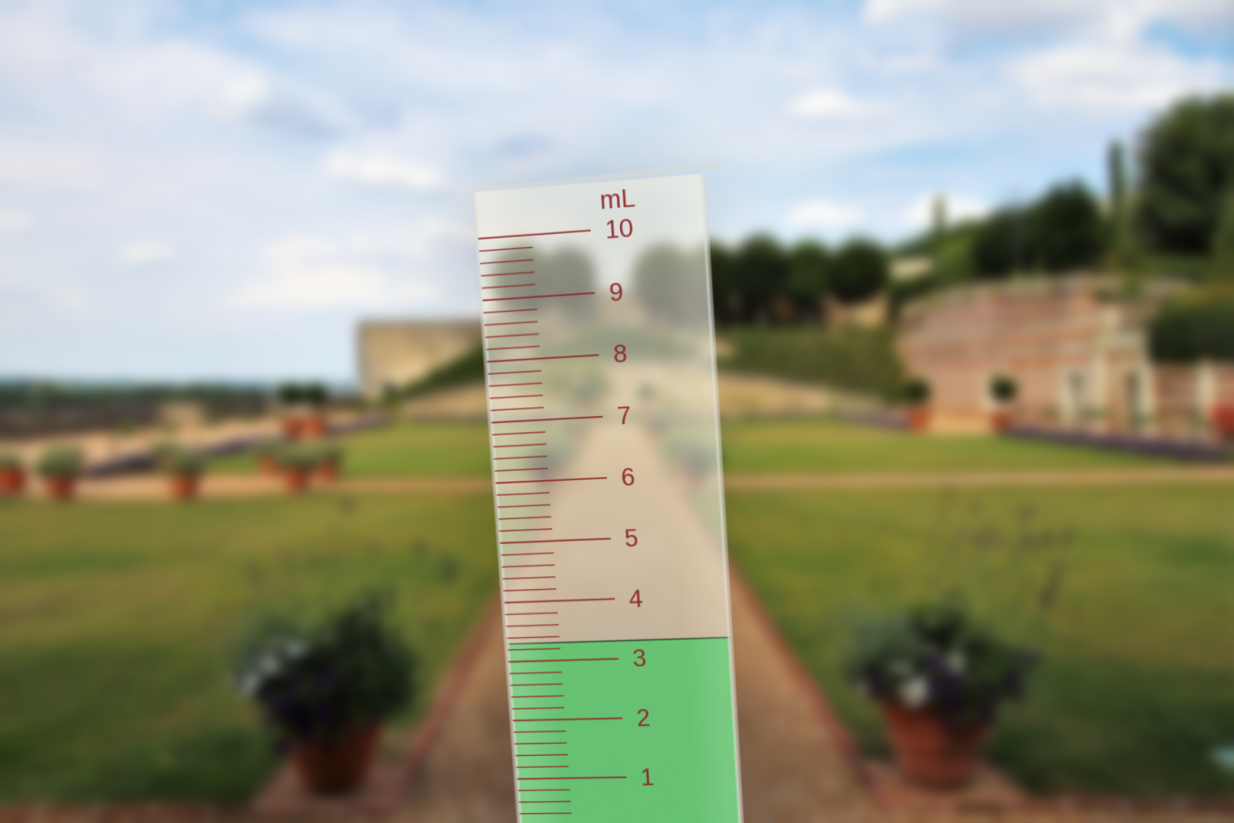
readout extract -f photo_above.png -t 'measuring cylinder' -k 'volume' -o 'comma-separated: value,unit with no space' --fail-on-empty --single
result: 3.3,mL
